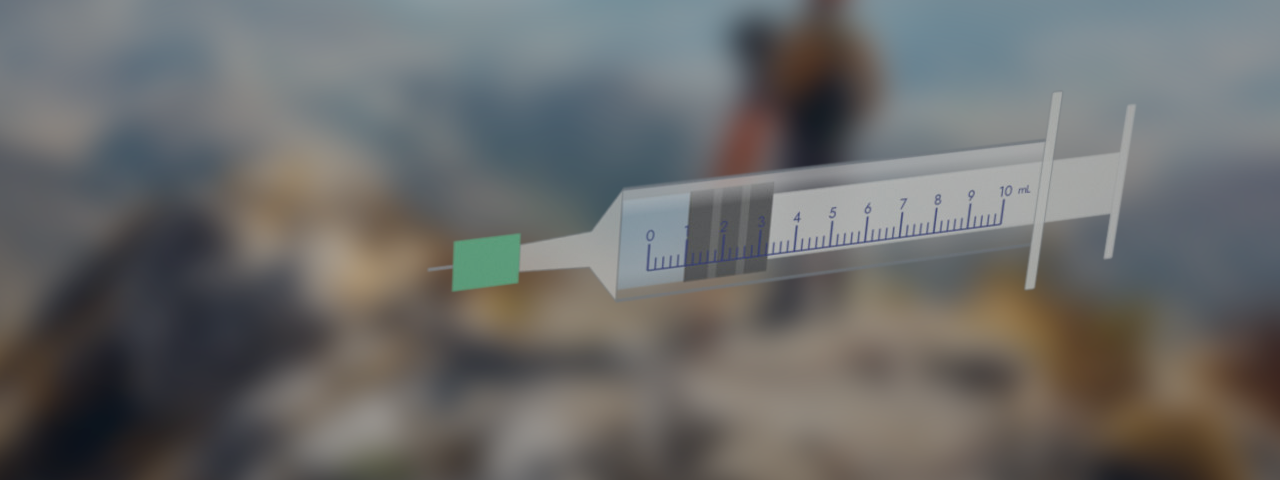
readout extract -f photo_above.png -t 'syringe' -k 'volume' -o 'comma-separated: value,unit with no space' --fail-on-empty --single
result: 1,mL
